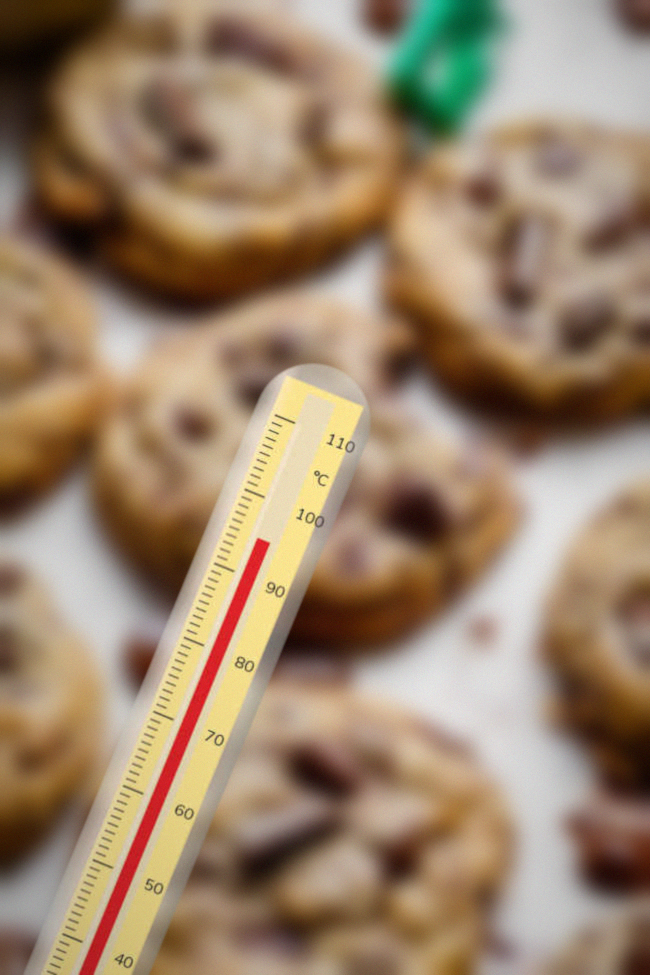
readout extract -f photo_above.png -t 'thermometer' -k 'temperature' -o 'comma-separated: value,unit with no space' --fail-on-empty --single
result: 95,°C
